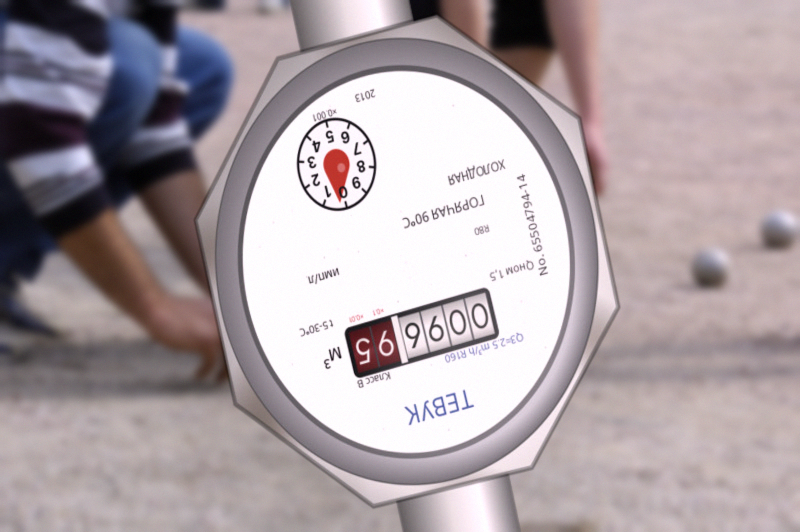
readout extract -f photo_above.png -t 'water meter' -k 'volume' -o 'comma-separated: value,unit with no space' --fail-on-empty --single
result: 96.950,m³
